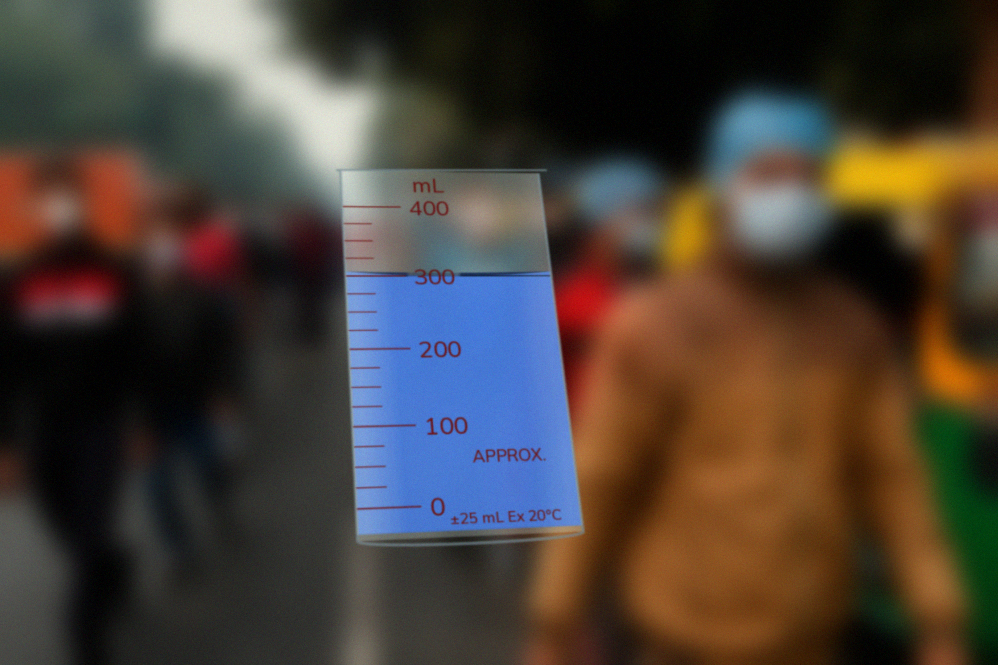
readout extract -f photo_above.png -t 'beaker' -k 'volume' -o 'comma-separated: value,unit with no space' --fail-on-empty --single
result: 300,mL
